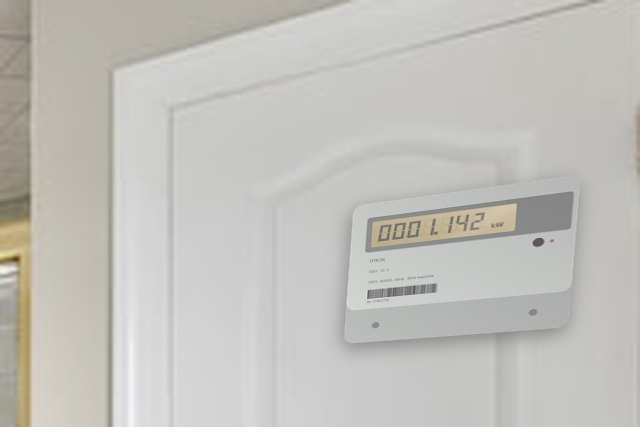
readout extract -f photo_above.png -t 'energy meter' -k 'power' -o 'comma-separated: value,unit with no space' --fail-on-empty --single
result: 1.142,kW
